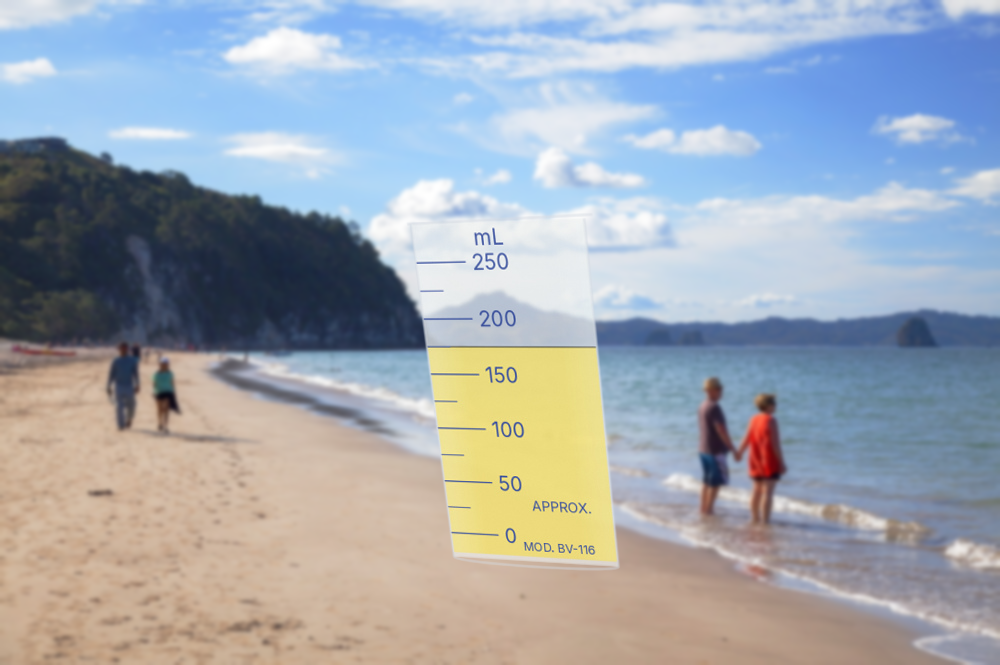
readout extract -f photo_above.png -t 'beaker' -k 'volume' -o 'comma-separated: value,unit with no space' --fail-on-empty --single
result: 175,mL
